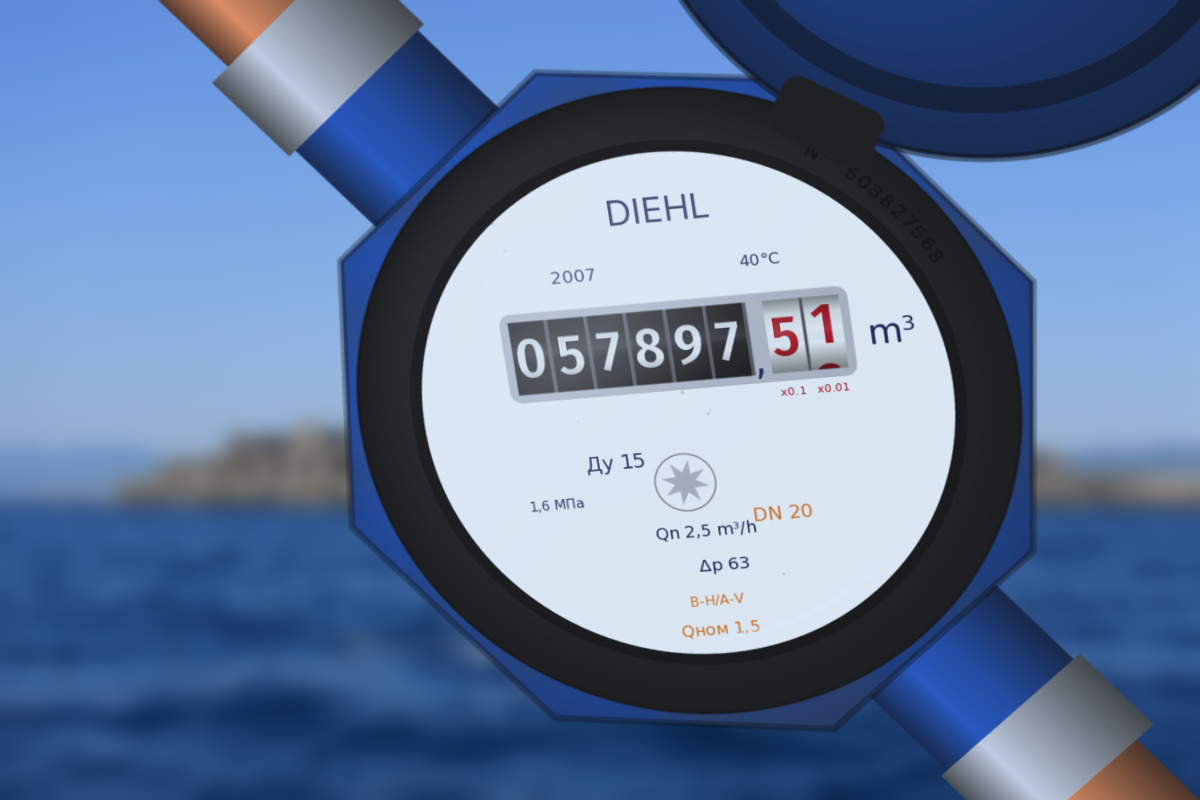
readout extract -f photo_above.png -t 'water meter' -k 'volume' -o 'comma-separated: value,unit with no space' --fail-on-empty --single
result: 57897.51,m³
